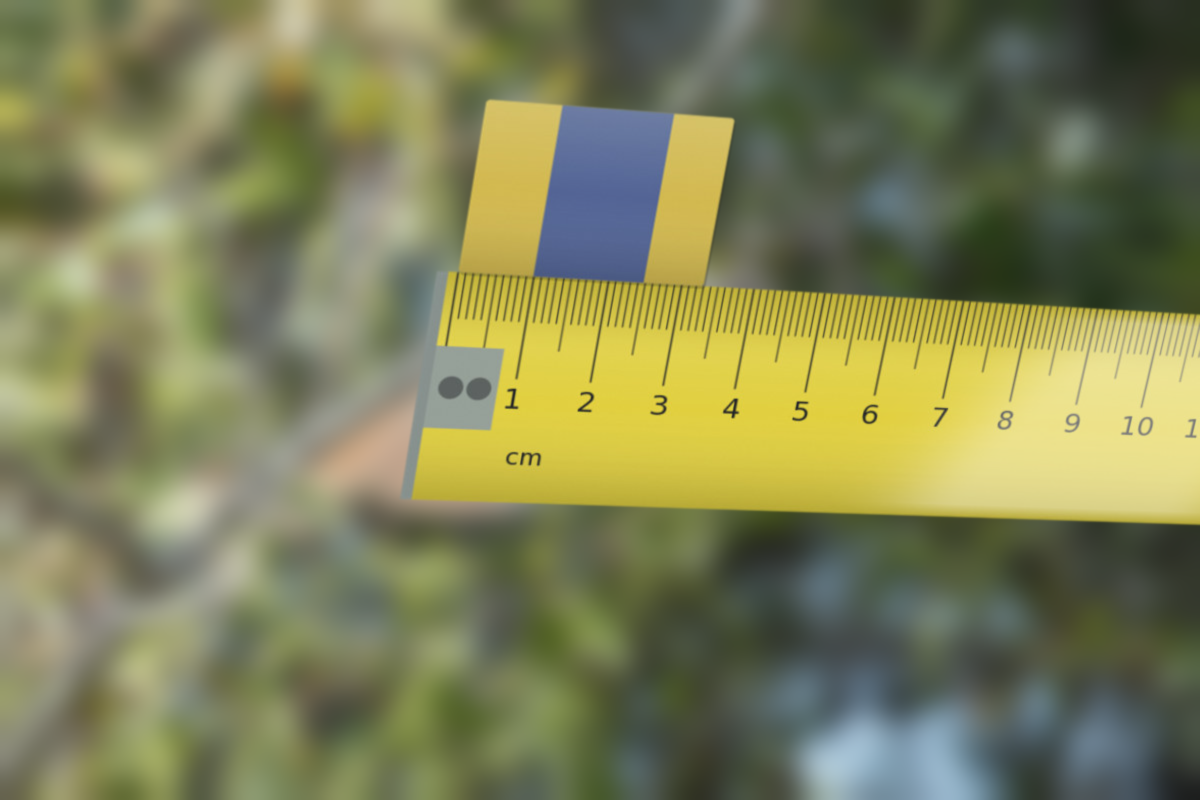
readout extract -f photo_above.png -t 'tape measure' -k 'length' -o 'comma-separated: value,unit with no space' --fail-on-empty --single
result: 3.3,cm
